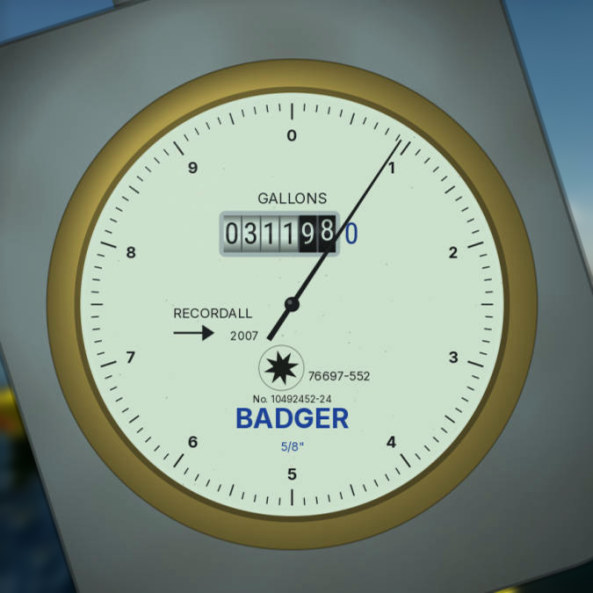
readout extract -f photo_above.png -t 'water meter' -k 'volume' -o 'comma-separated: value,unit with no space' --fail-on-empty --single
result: 311980.9,gal
